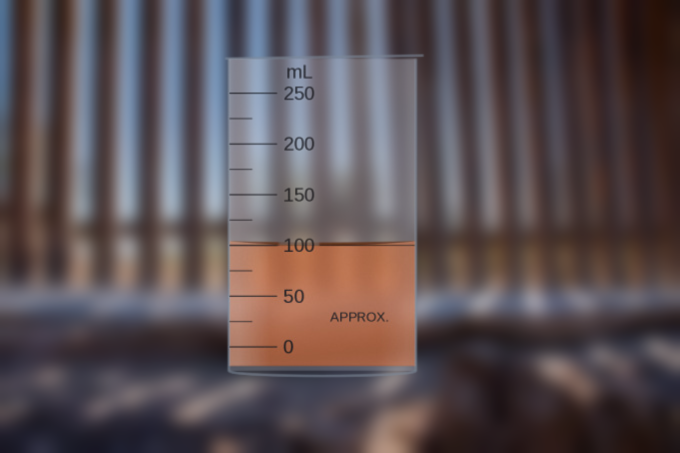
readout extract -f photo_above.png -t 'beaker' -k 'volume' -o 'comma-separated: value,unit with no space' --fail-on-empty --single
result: 100,mL
